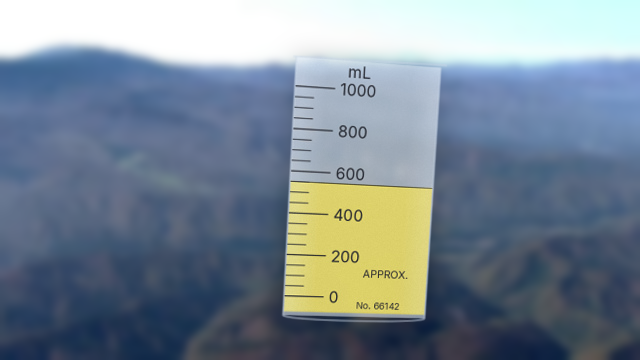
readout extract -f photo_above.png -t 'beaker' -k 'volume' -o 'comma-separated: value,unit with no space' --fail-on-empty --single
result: 550,mL
